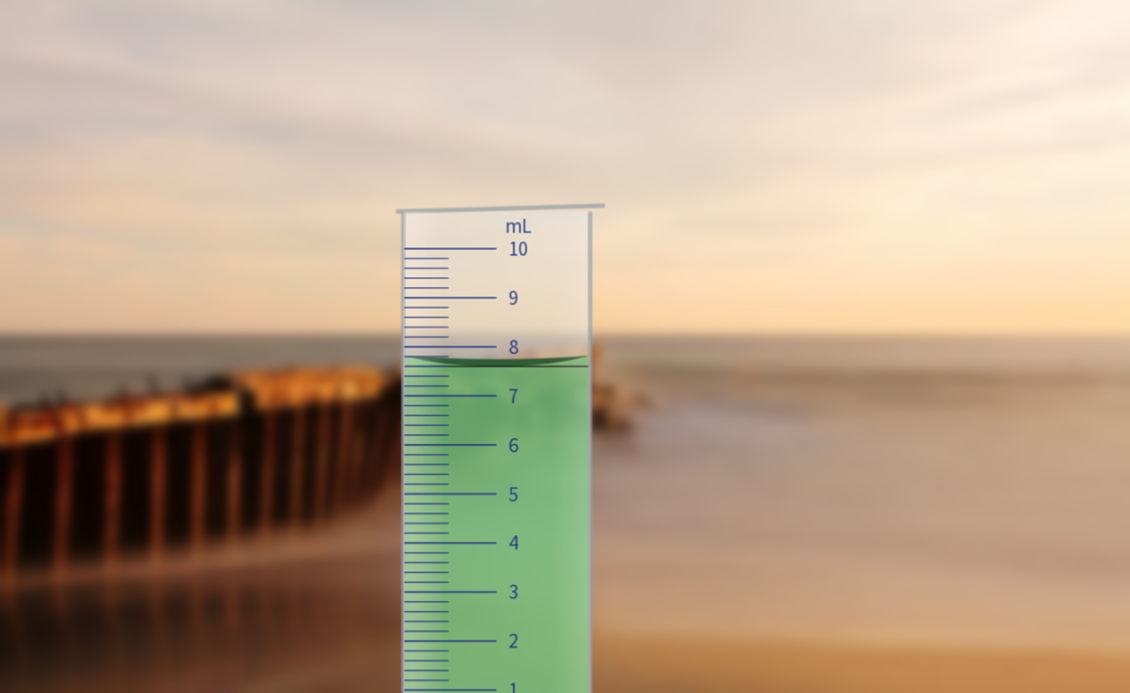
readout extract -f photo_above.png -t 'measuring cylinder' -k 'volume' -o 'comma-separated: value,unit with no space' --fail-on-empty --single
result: 7.6,mL
